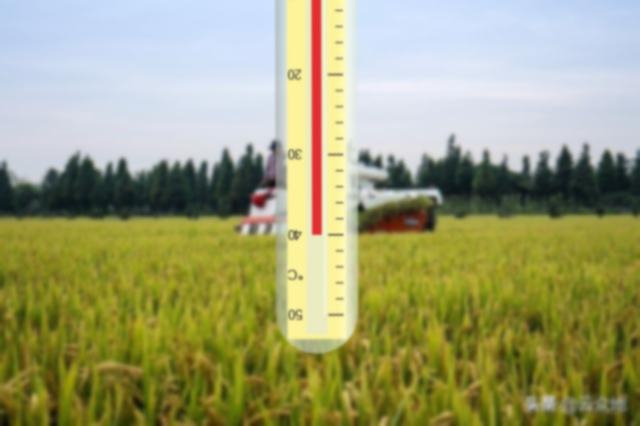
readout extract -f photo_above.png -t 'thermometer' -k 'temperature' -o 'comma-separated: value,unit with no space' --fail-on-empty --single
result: 40,°C
